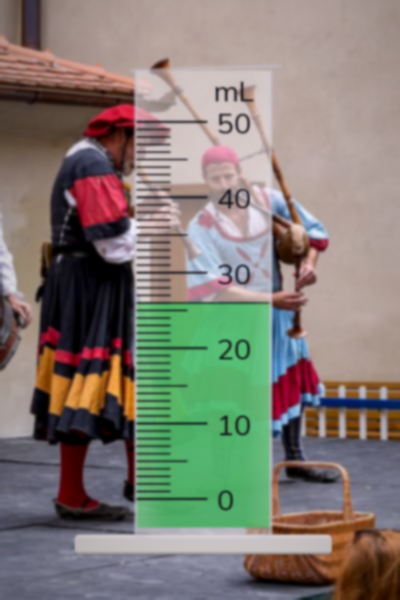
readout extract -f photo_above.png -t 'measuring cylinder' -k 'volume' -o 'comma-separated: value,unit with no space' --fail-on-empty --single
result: 26,mL
